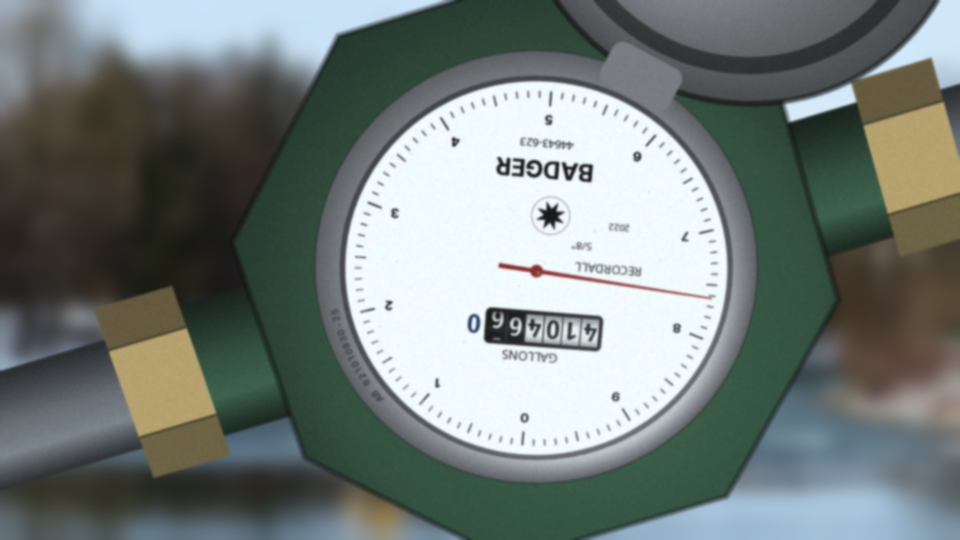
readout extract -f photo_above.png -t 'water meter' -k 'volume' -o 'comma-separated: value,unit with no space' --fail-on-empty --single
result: 4104657.6,gal
